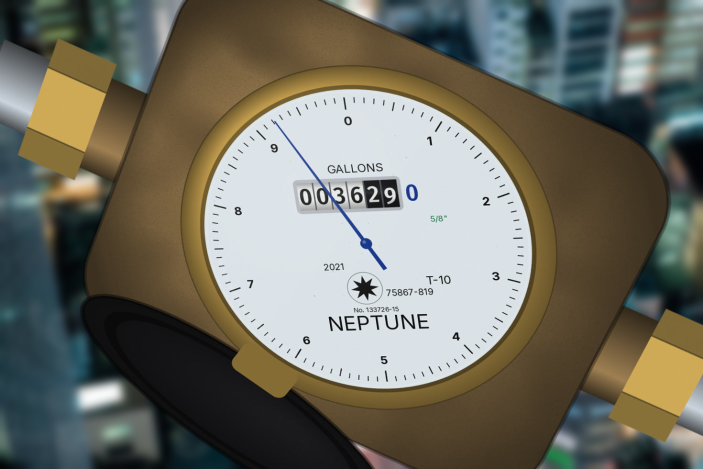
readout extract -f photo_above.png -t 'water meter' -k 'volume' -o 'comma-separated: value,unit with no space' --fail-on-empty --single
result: 36289.2,gal
